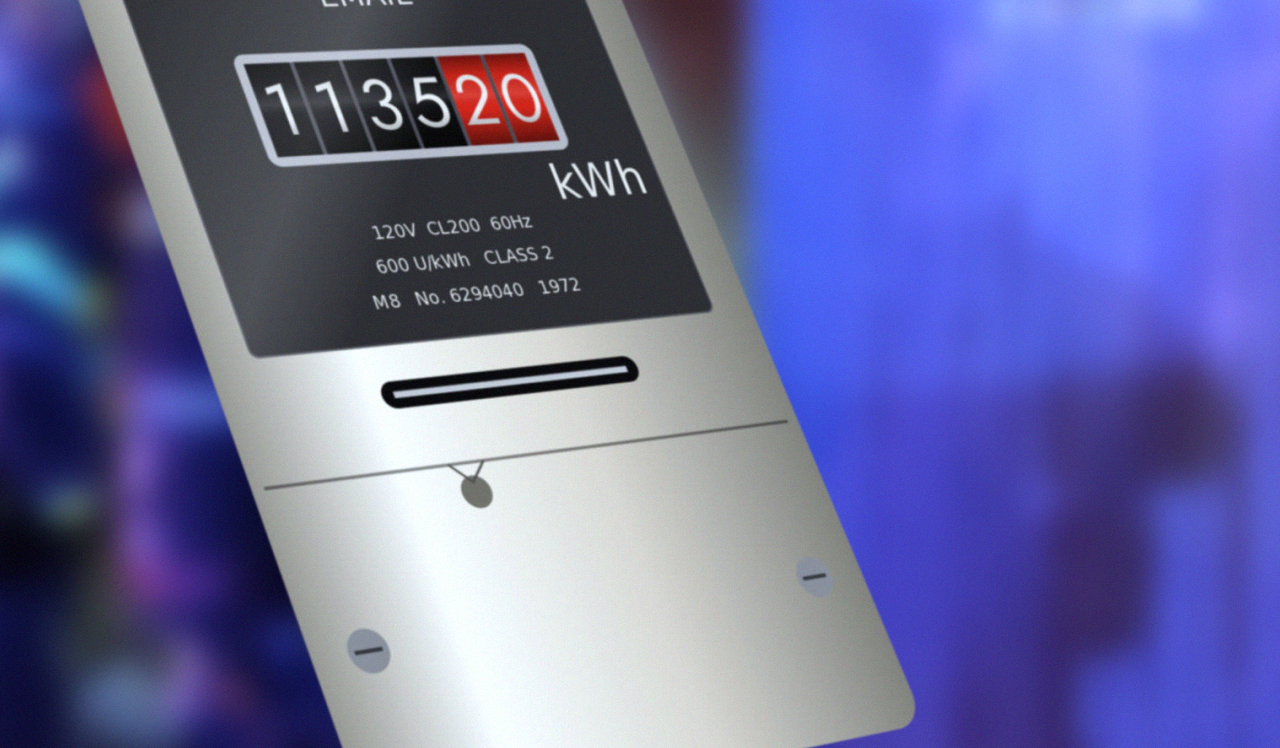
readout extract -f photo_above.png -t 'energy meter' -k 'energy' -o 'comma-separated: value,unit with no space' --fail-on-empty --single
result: 1135.20,kWh
